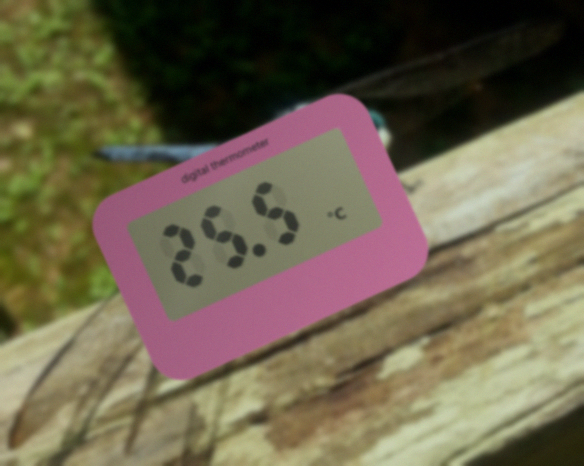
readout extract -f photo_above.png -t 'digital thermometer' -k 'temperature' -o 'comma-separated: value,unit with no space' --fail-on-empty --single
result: 25.5,°C
